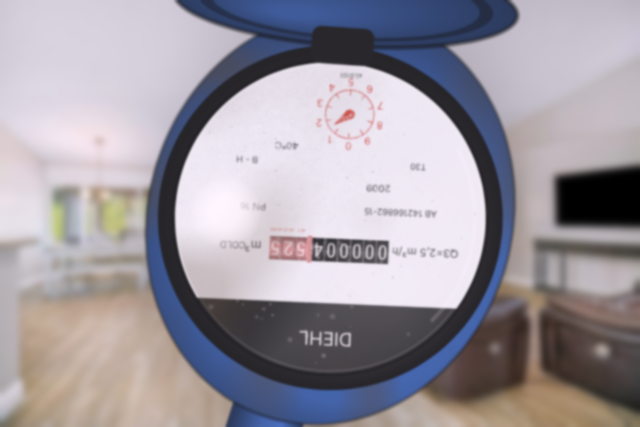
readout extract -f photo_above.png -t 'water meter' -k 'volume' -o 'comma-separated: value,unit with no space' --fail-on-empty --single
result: 4.5251,m³
